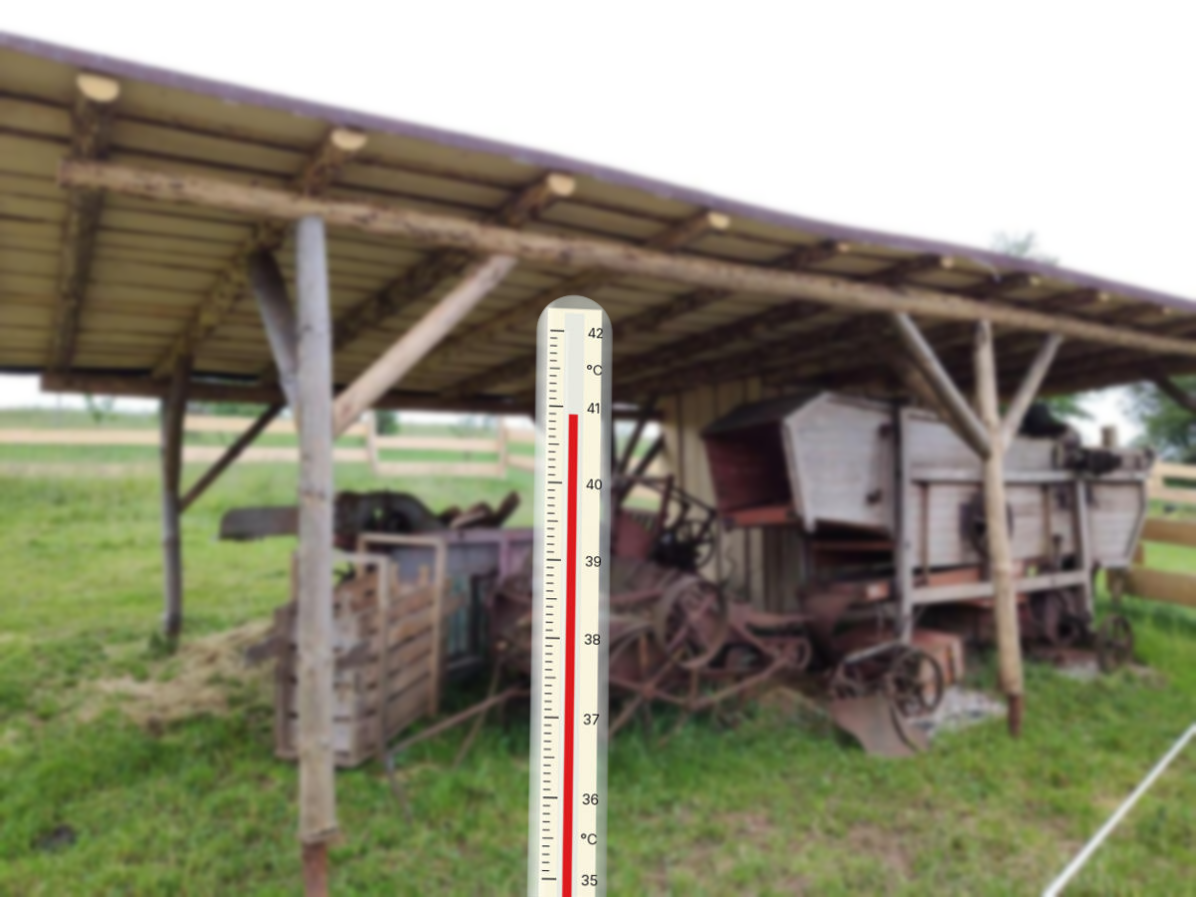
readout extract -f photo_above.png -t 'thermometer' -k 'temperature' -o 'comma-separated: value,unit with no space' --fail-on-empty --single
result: 40.9,°C
